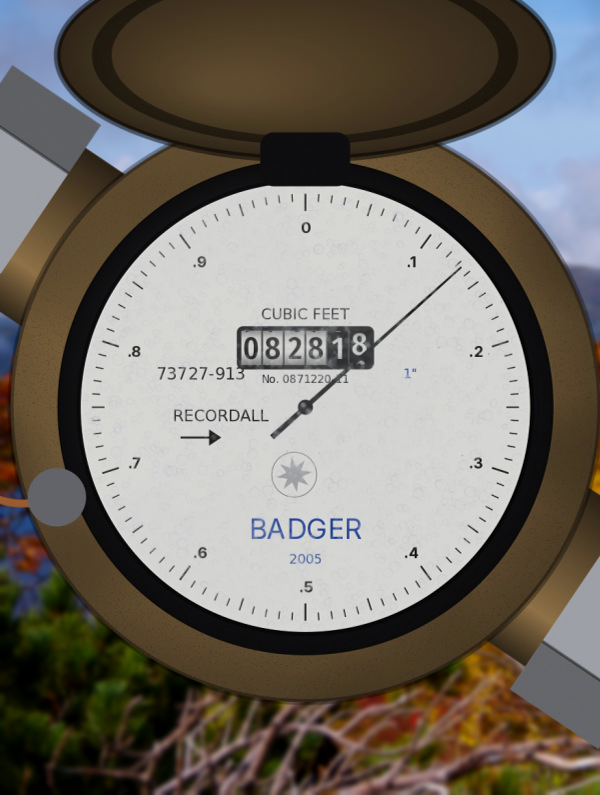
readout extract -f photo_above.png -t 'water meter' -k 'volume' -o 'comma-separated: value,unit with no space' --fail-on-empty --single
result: 82818.13,ft³
